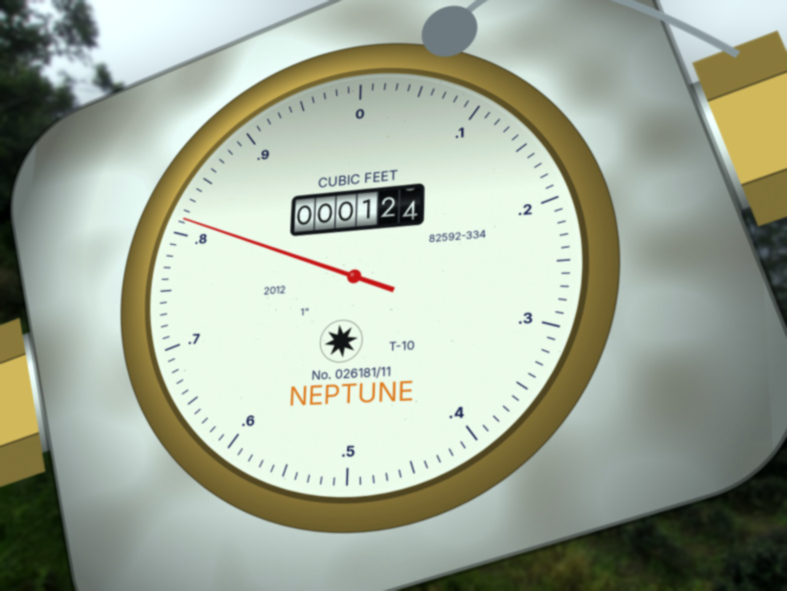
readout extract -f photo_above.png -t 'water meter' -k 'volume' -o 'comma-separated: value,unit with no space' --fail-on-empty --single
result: 123.81,ft³
